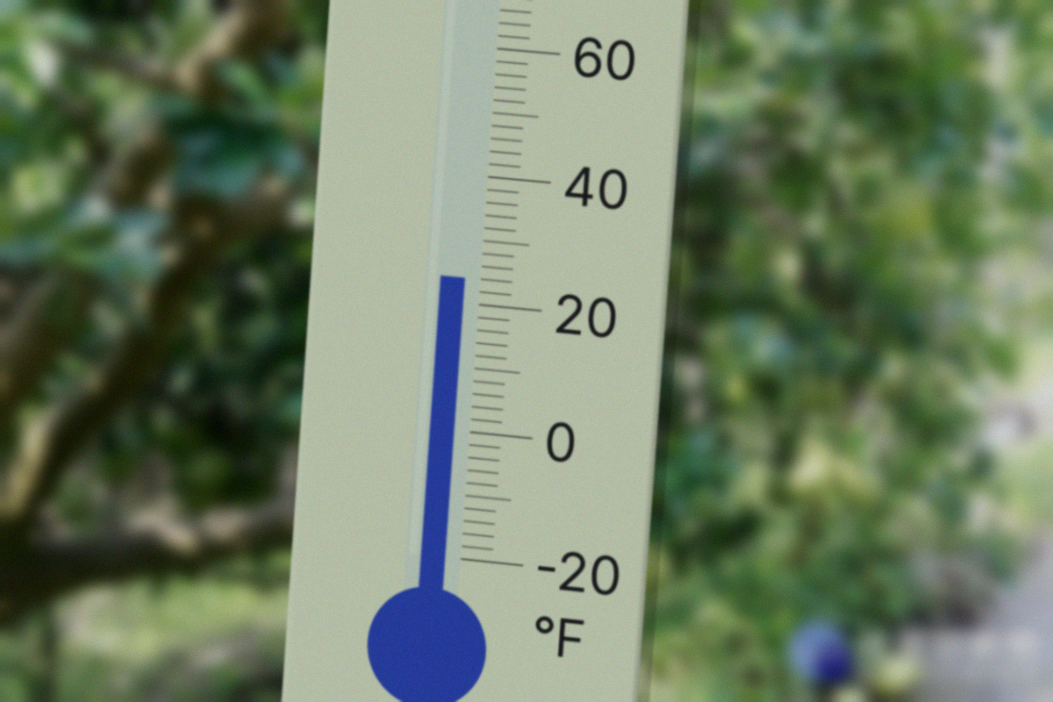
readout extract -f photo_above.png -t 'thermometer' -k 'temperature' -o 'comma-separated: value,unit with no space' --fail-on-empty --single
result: 24,°F
